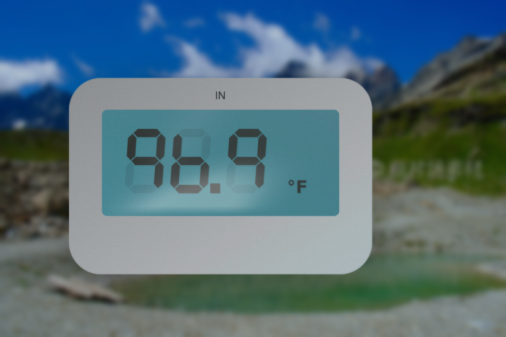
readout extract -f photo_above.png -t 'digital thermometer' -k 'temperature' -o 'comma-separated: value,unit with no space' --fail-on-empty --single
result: 96.9,°F
